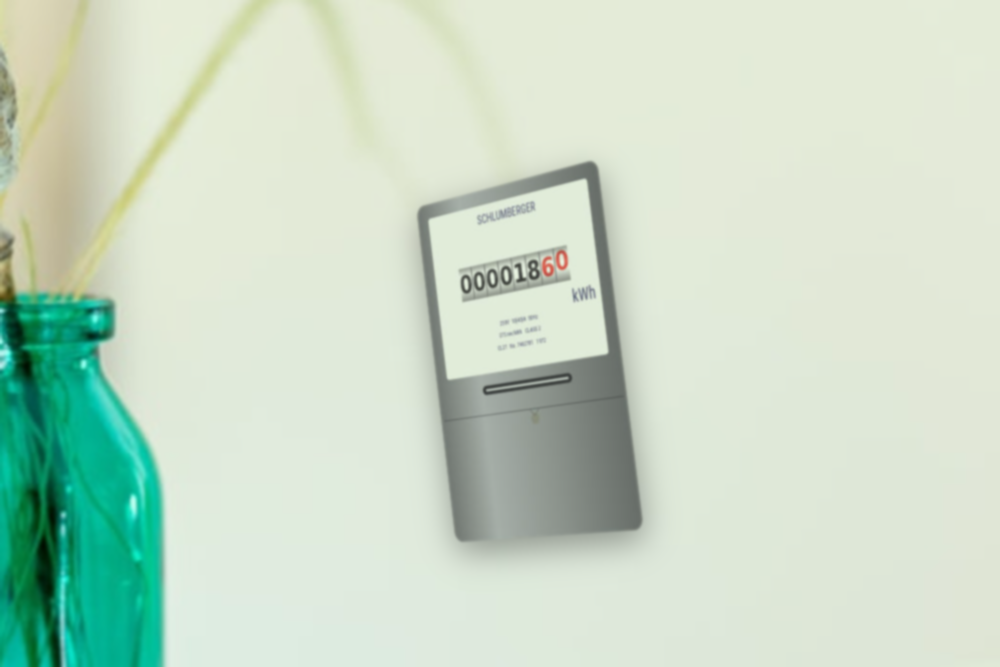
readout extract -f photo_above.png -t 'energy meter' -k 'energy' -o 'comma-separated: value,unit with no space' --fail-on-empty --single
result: 18.60,kWh
